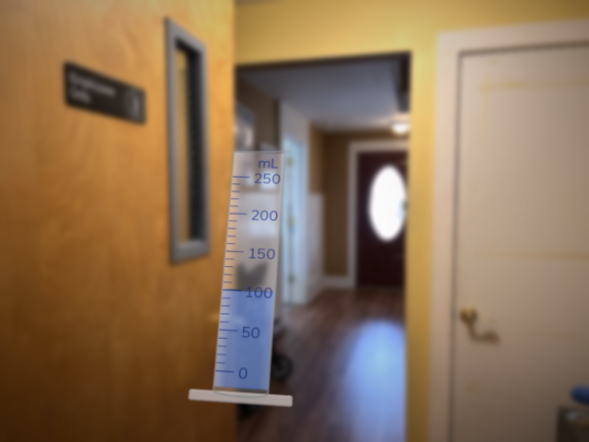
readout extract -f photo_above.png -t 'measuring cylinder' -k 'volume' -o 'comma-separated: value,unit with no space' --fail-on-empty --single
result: 100,mL
